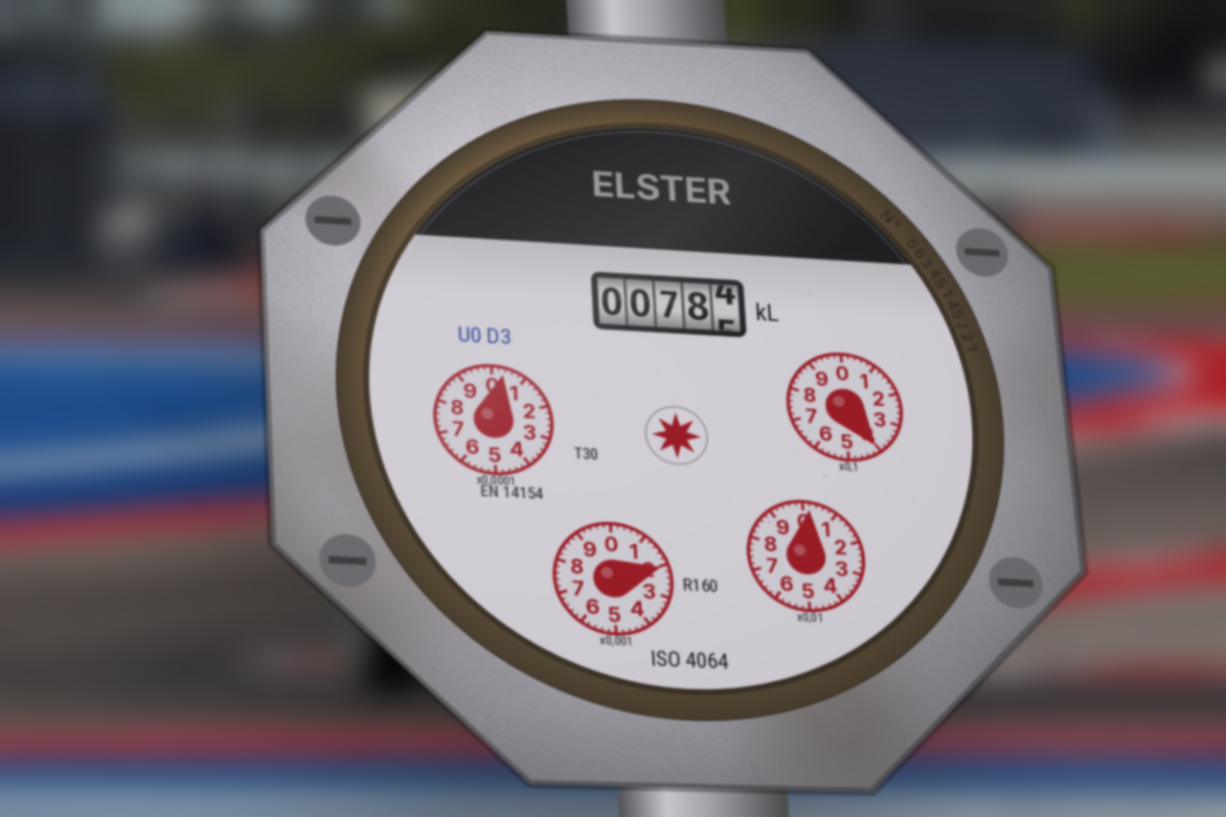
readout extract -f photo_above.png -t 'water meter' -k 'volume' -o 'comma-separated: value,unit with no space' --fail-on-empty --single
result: 784.4020,kL
